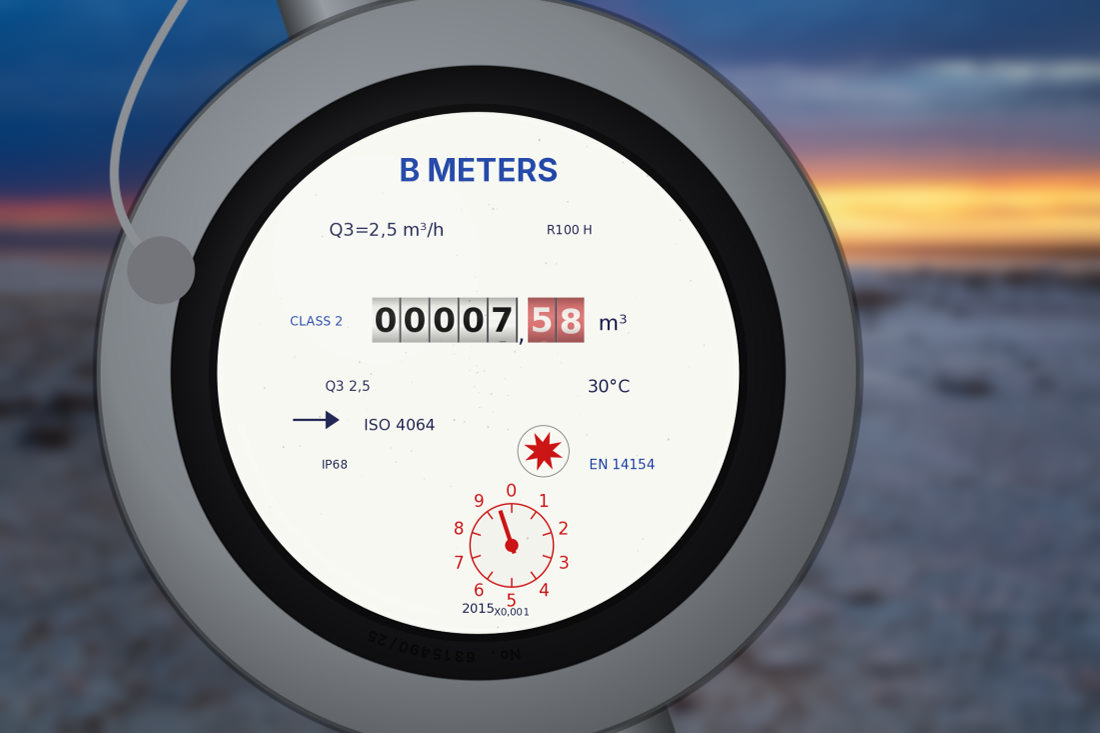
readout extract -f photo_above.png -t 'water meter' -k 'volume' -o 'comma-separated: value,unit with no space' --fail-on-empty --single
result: 7.579,m³
